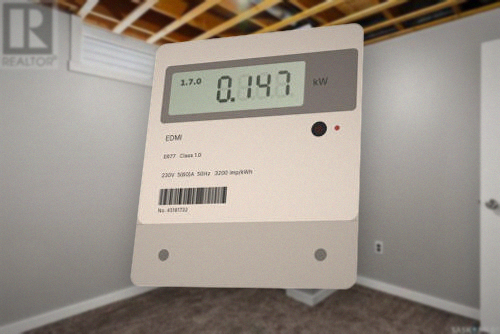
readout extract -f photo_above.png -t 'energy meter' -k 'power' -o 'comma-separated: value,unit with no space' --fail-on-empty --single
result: 0.147,kW
